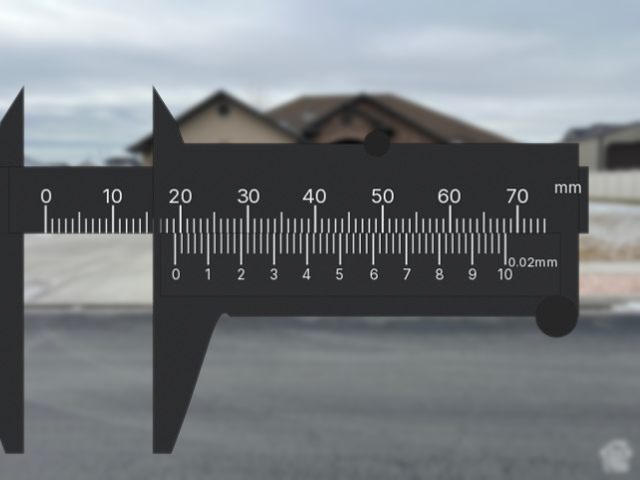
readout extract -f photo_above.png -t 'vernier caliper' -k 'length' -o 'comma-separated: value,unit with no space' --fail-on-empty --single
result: 19.2,mm
